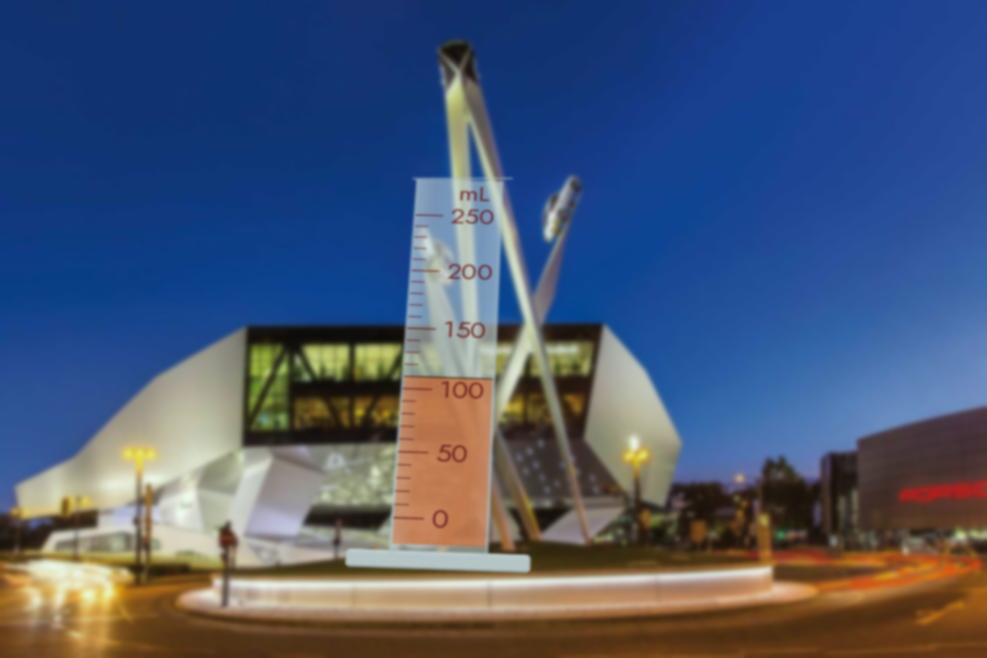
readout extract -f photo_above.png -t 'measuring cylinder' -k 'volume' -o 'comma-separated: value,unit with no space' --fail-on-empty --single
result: 110,mL
